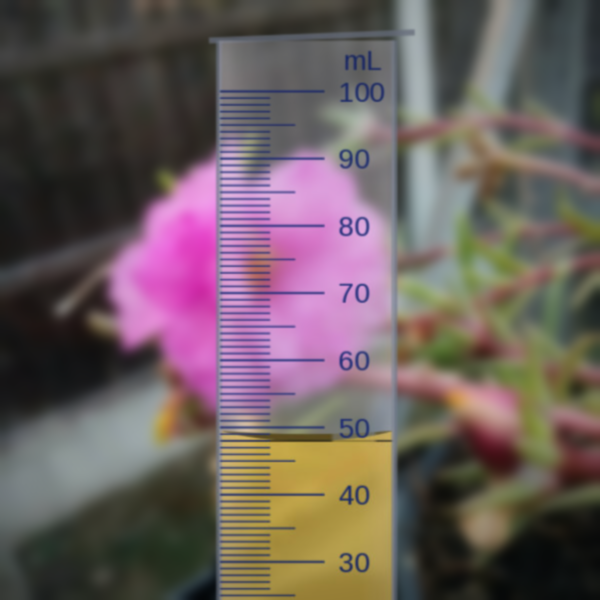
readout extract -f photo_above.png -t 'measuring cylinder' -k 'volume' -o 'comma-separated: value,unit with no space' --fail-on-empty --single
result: 48,mL
